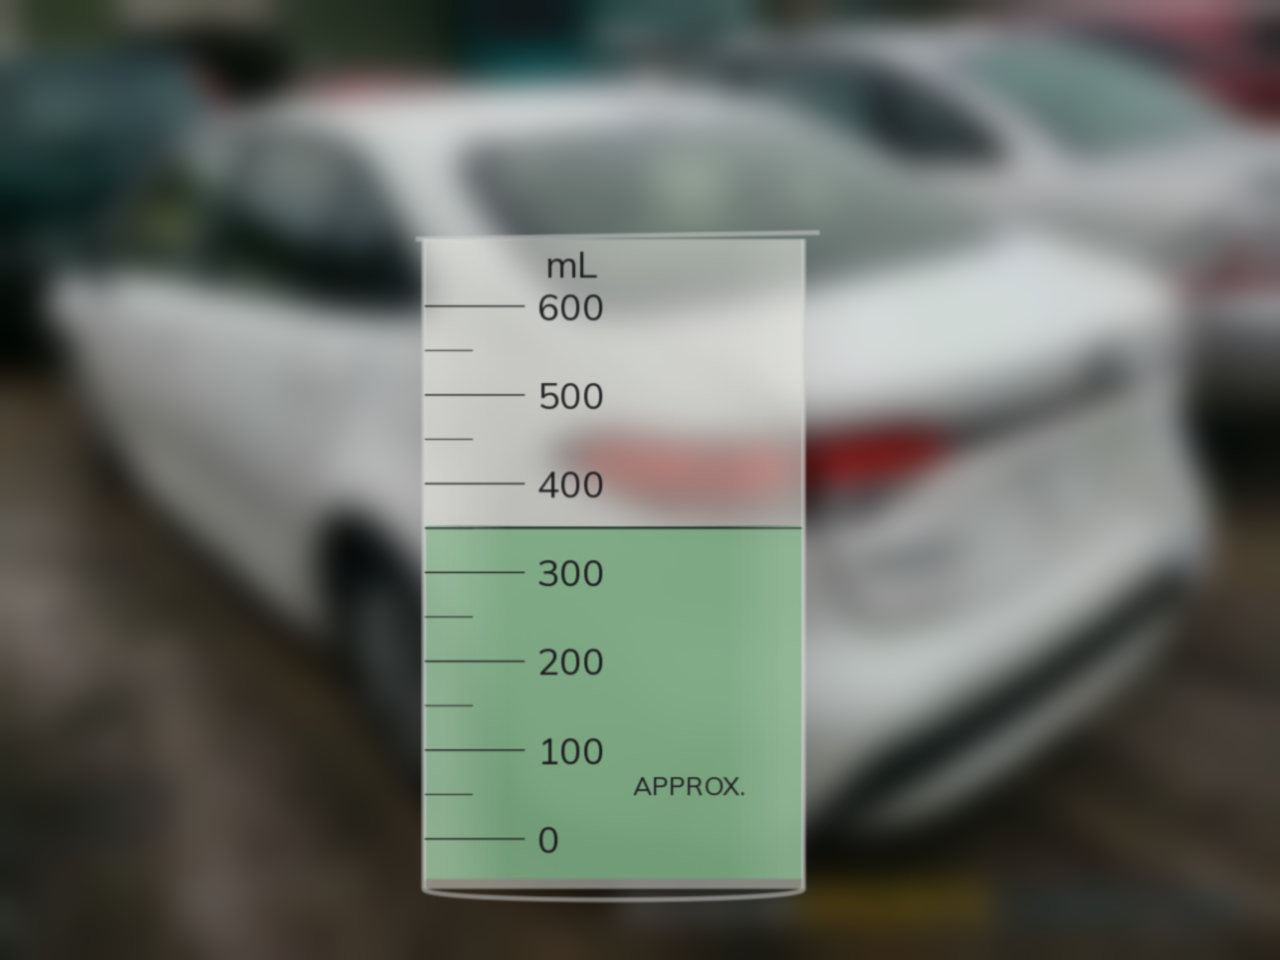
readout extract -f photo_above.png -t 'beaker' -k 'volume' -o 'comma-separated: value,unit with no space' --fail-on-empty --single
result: 350,mL
